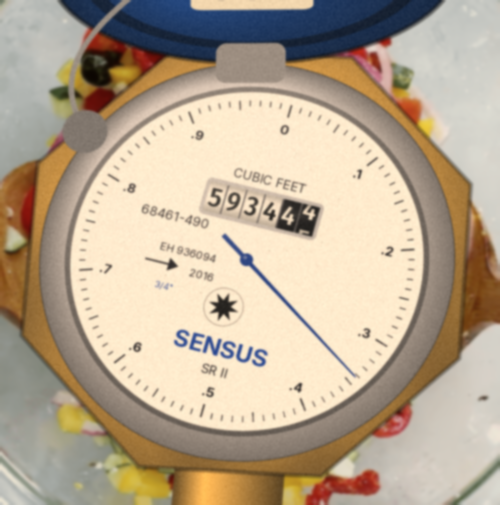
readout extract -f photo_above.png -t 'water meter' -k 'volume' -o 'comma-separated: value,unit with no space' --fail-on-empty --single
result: 593444.34,ft³
